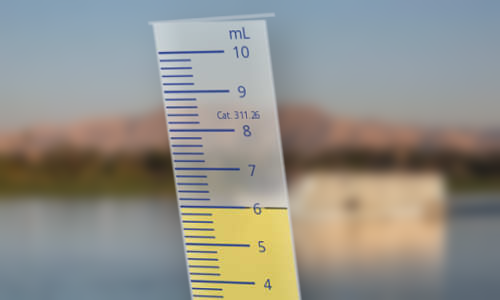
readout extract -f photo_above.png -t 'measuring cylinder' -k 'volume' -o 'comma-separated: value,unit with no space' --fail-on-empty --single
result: 6,mL
